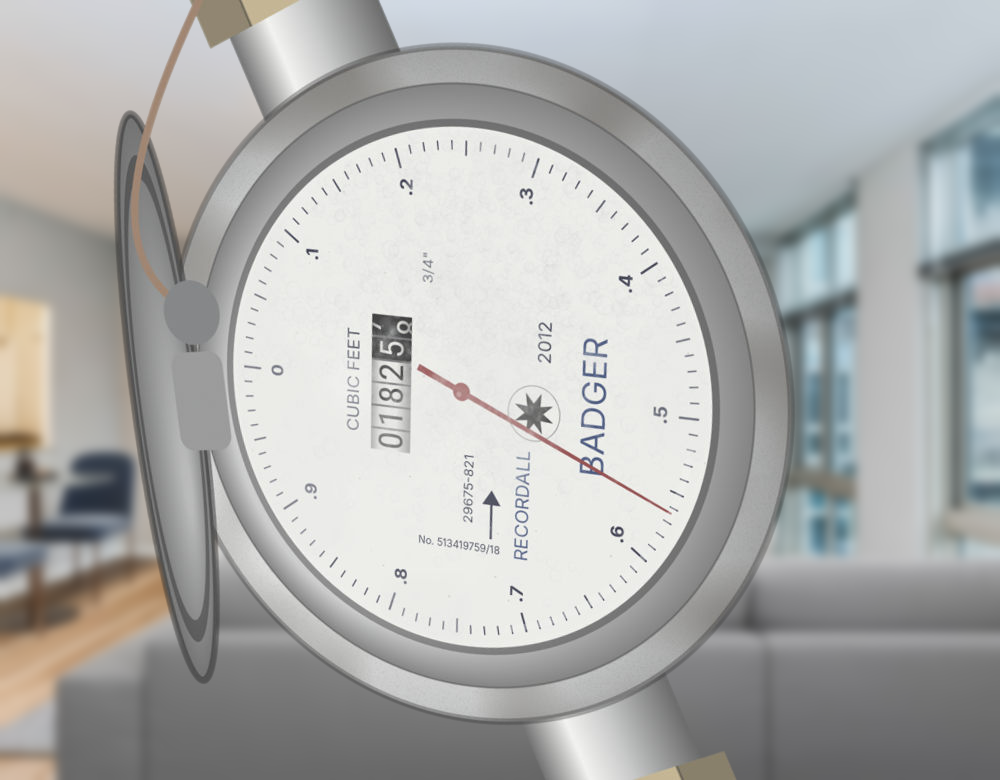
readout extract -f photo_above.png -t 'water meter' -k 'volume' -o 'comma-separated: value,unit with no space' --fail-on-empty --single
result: 18257.56,ft³
